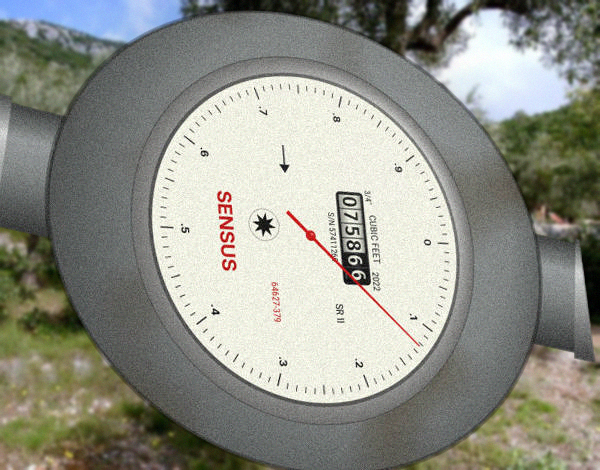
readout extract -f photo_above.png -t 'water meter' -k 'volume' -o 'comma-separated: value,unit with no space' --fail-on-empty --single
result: 75866.12,ft³
